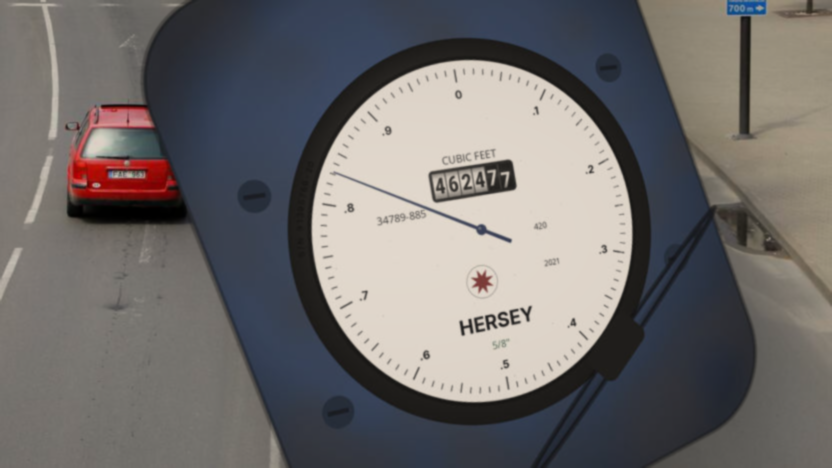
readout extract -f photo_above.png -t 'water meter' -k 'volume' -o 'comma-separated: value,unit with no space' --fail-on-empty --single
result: 462476.83,ft³
